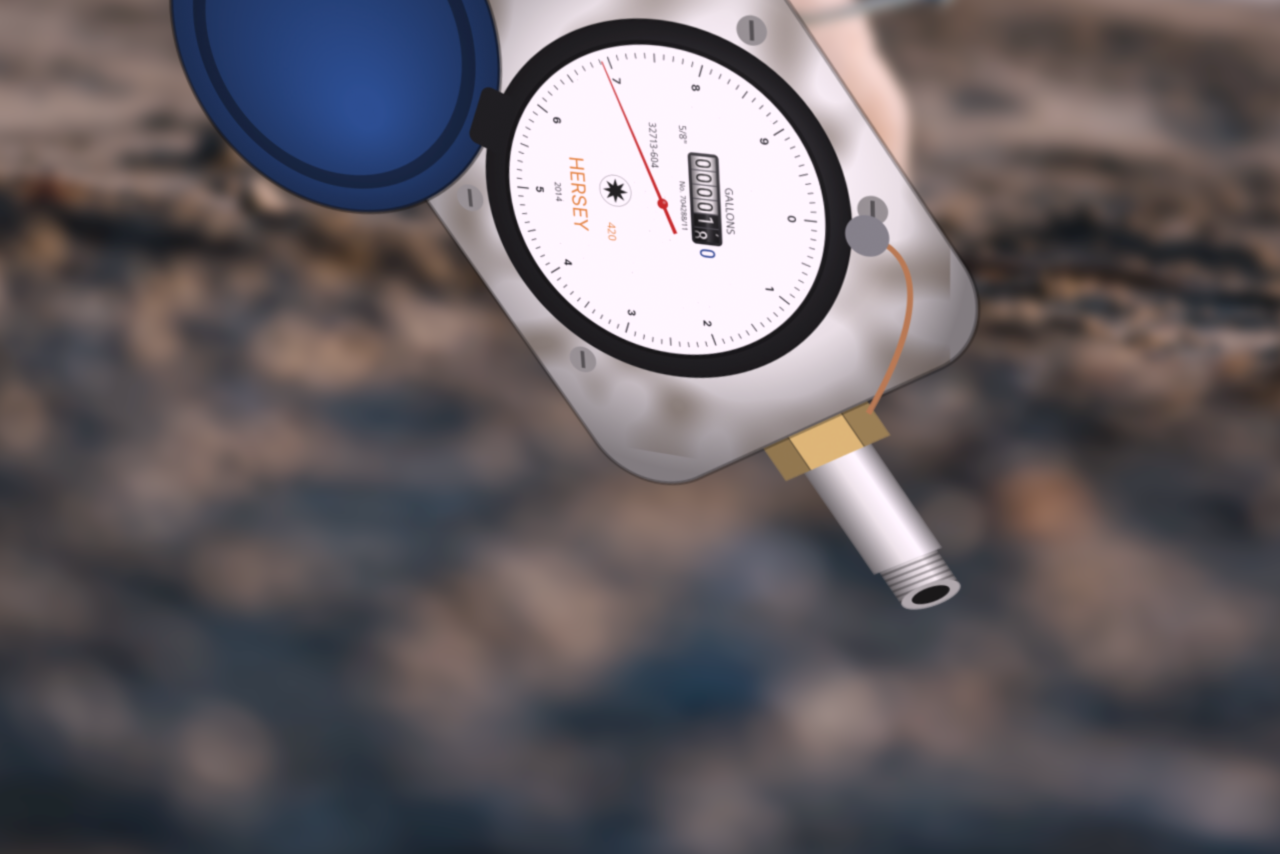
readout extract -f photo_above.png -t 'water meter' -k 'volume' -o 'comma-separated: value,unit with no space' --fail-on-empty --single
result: 176.9,gal
